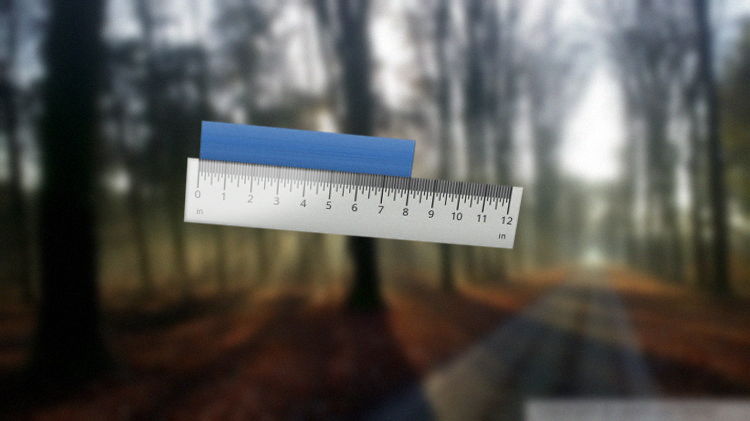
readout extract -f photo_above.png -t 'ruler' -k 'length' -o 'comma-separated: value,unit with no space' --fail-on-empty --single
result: 8,in
